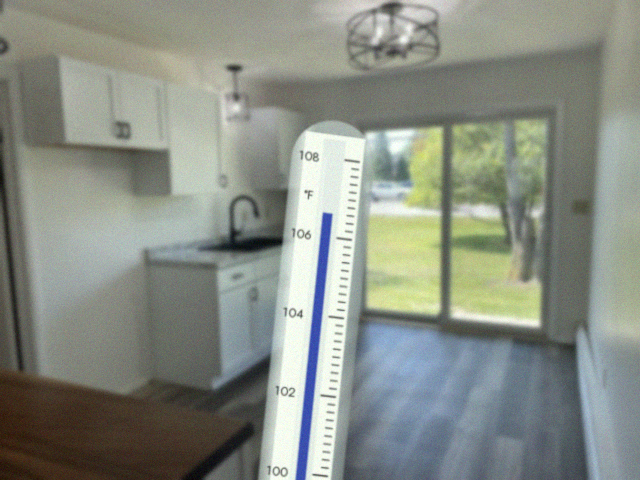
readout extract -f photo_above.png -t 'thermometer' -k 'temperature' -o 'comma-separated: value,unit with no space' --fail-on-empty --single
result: 106.6,°F
